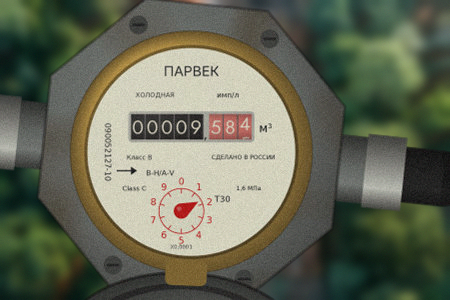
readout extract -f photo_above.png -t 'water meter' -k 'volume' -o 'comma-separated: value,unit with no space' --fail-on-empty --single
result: 9.5841,m³
